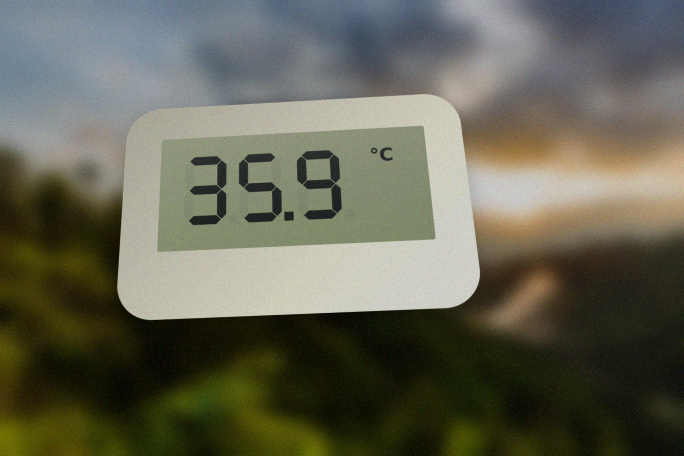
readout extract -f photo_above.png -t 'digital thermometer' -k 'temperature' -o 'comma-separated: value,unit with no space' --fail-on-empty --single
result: 35.9,°C
